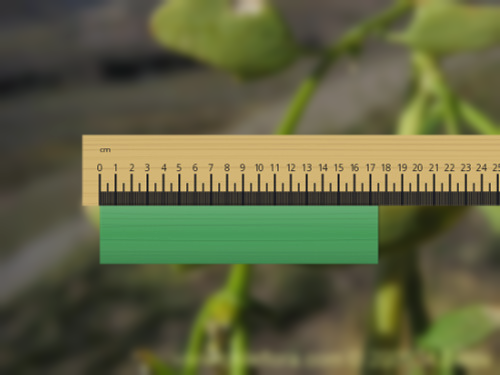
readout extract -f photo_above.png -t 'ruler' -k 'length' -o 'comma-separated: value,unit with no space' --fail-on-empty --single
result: 17.5,cm
